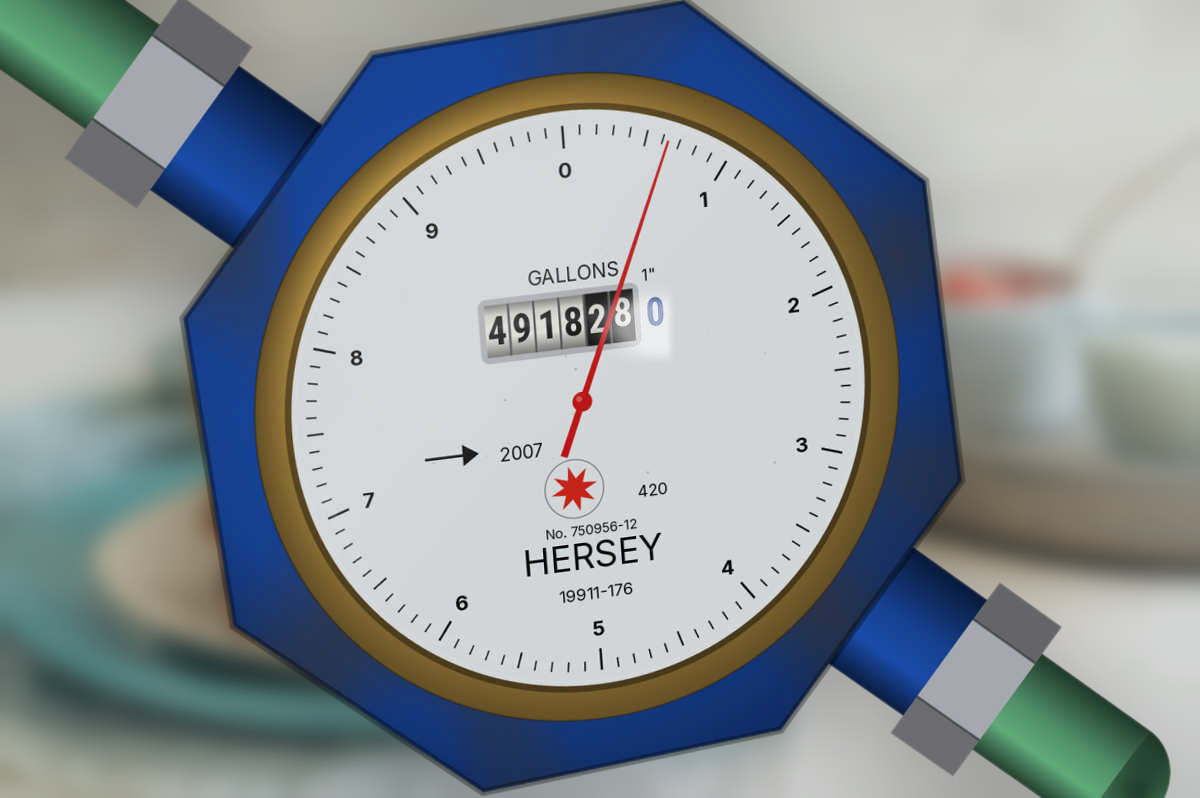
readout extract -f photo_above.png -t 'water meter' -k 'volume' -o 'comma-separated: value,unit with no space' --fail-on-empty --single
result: 4918280.6,gal
